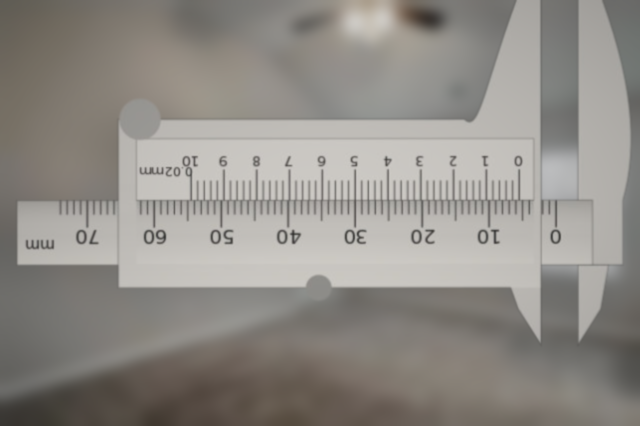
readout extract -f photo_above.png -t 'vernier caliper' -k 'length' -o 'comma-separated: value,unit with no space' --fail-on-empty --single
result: 5.5,mm
